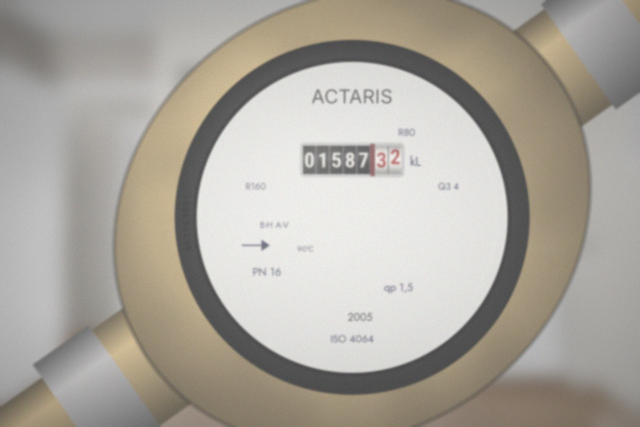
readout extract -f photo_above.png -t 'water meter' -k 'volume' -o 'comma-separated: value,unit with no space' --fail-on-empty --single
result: 1587.32,kL
